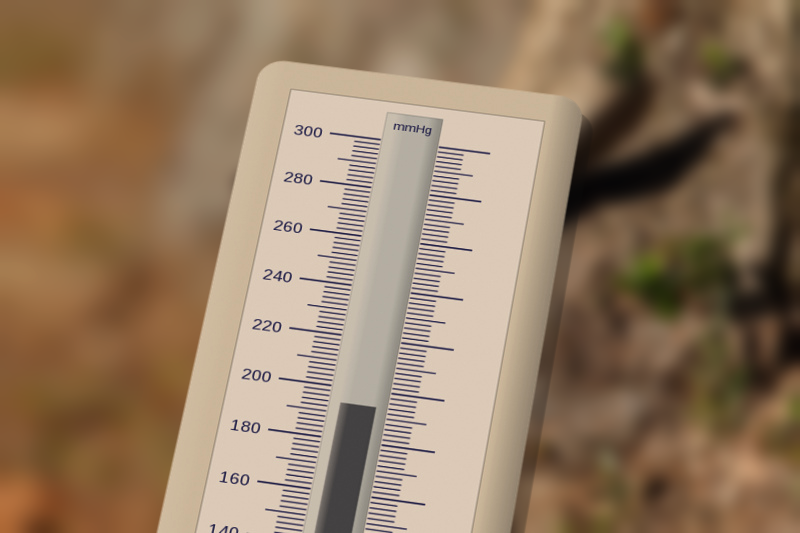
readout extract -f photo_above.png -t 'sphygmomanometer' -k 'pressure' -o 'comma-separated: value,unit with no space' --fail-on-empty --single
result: 194,mmHg
